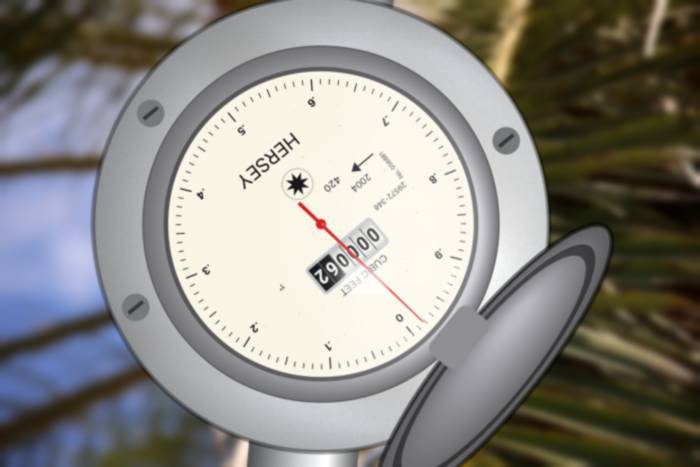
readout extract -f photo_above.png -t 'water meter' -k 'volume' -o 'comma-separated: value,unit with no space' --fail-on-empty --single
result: 61.98,ft³
